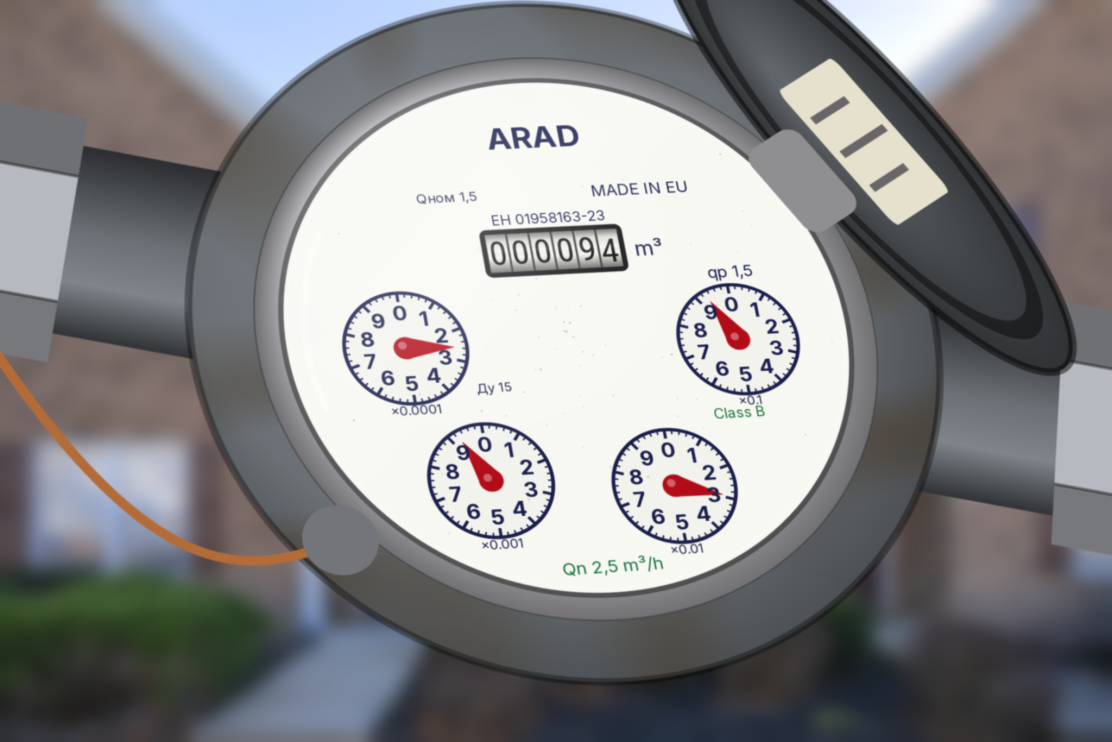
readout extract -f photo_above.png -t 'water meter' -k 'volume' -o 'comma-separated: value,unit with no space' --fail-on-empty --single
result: 93.9292,m³
